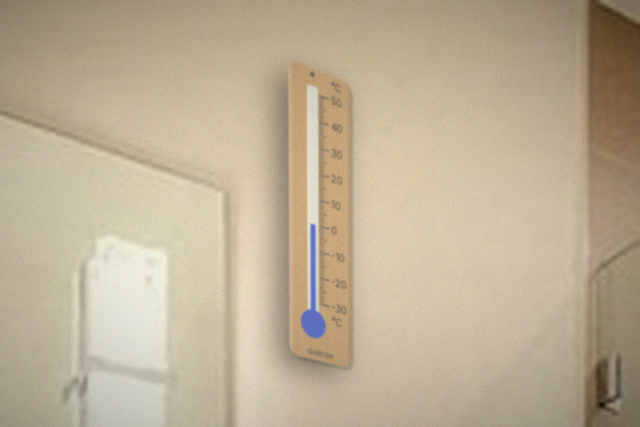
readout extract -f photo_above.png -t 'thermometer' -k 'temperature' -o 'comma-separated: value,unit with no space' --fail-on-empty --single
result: 0,°C
